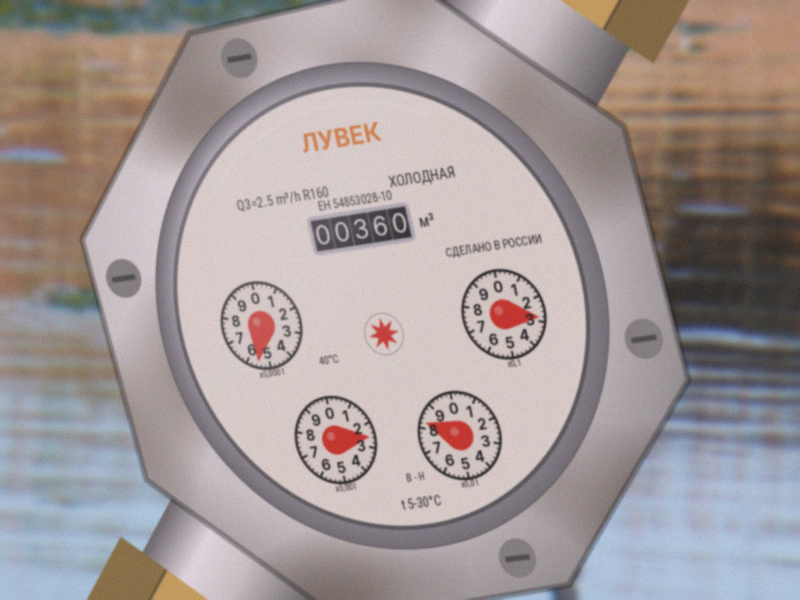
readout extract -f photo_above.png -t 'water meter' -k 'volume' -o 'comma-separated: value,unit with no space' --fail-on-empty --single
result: 360.2825,m³
